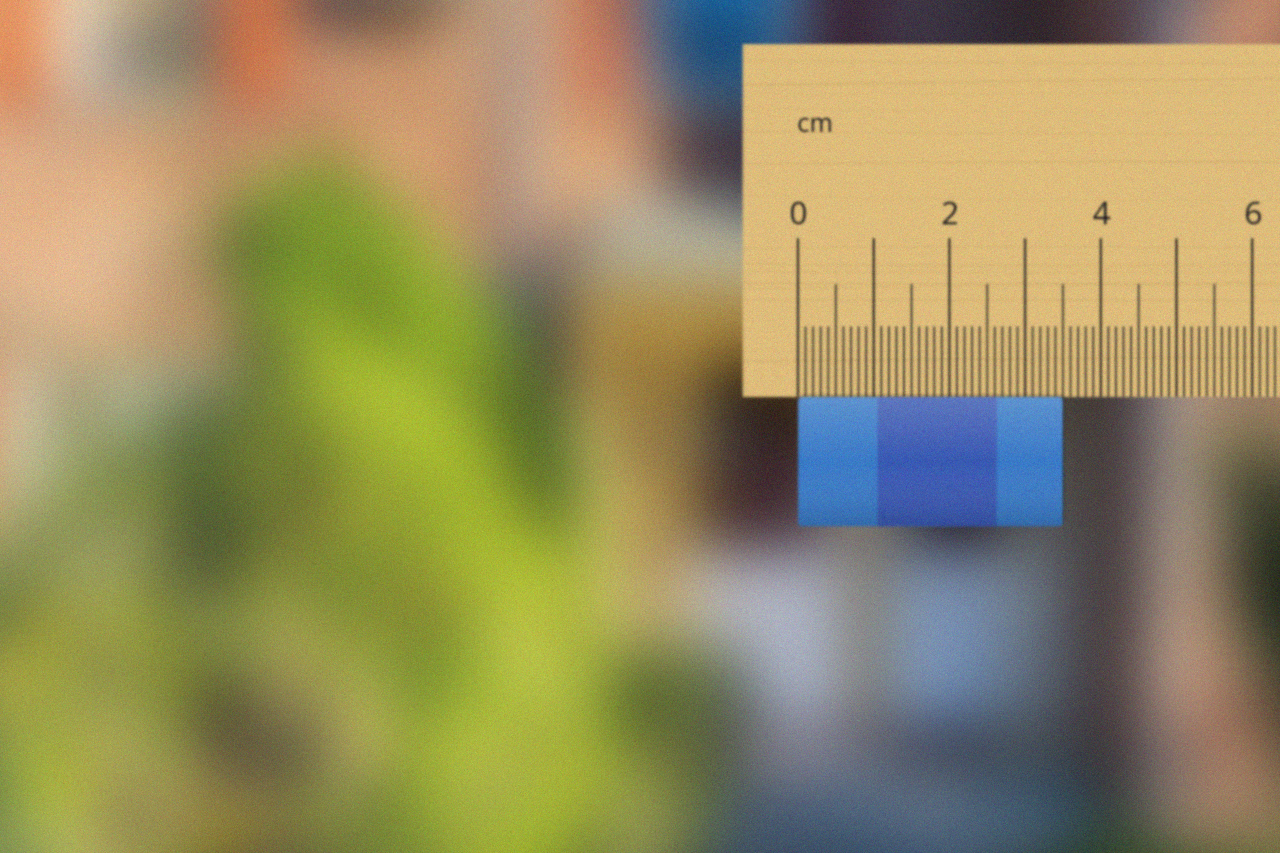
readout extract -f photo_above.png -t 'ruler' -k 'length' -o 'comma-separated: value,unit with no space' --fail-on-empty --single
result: 3.5,cm
